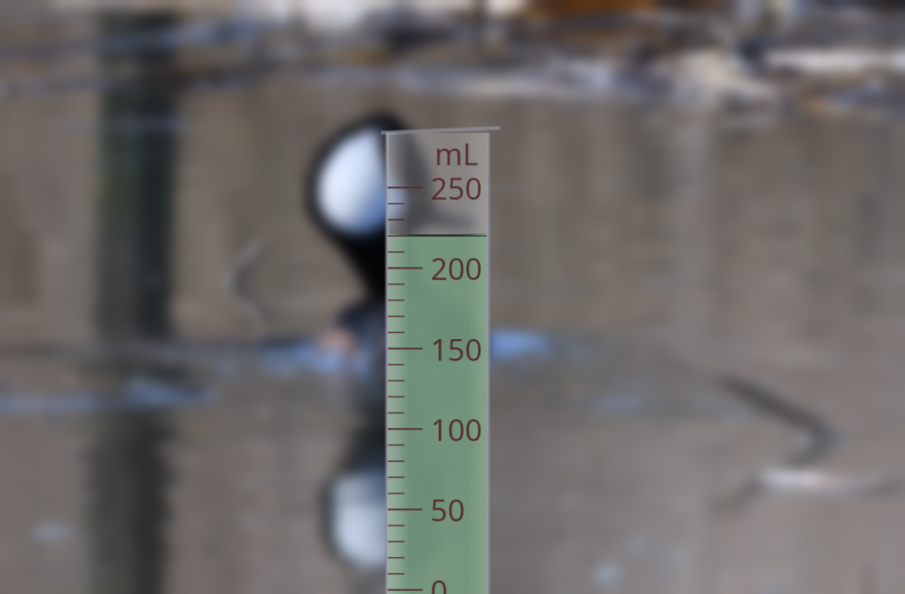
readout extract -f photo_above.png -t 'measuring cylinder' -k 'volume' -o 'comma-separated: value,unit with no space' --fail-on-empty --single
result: 220,mL
